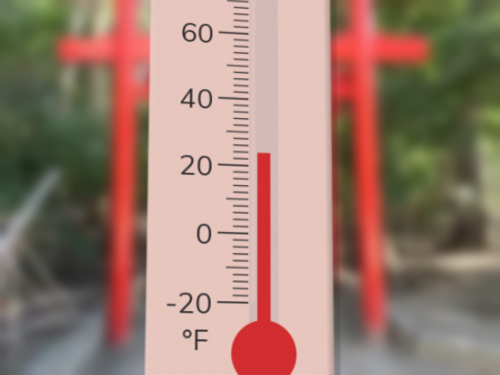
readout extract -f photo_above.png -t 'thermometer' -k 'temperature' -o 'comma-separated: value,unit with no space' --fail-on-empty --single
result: 24,°F
